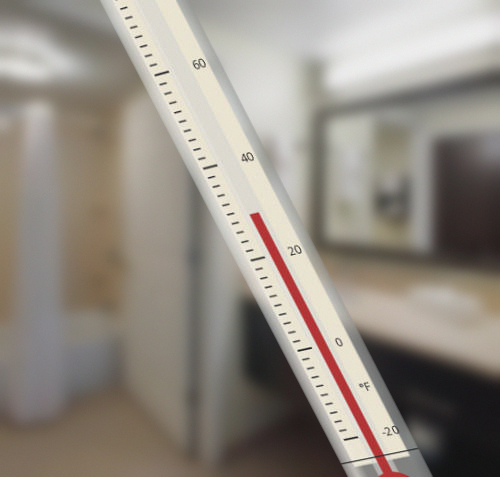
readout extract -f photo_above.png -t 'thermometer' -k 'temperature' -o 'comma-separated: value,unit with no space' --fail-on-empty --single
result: 29,°F
